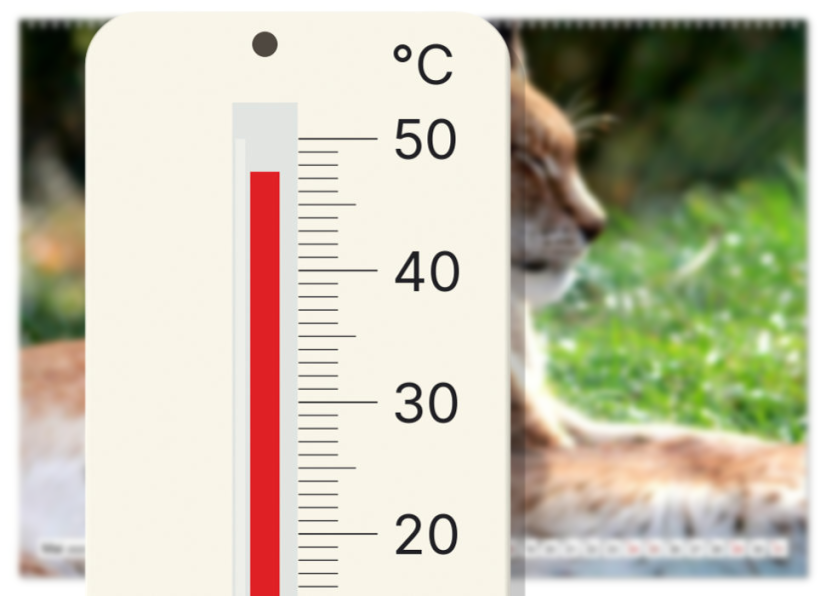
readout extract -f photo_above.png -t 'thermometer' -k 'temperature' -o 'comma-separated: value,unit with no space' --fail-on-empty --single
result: 47.5,°C
